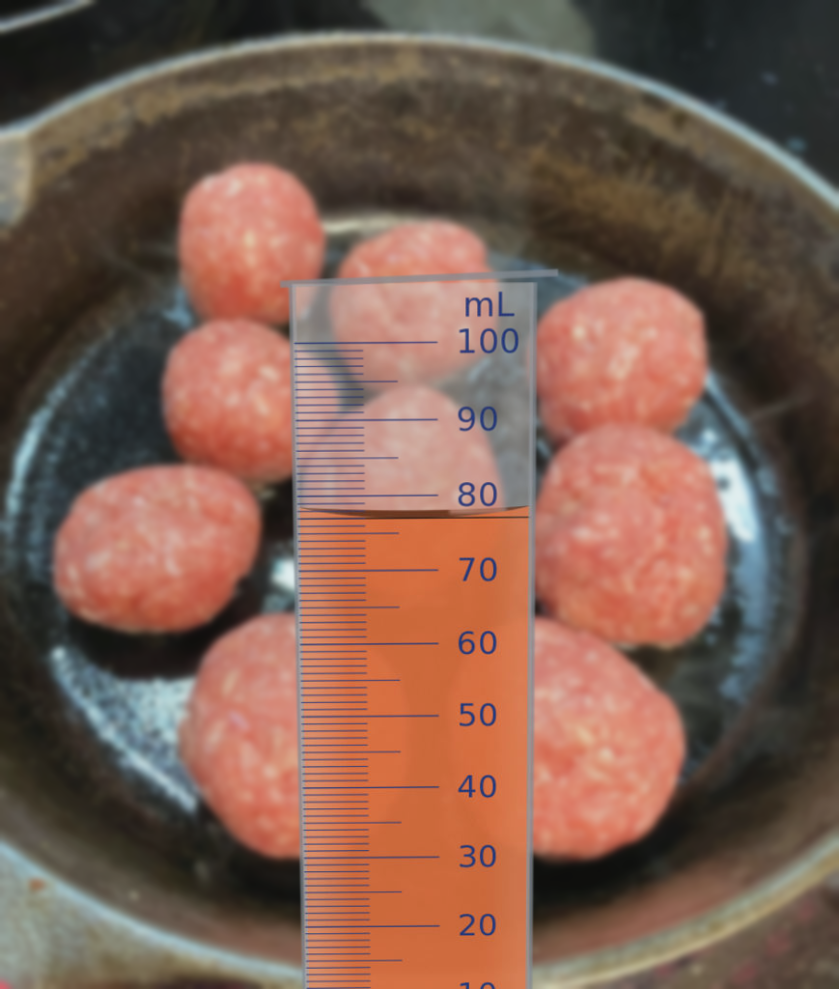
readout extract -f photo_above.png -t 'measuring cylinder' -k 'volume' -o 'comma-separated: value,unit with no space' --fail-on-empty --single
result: 77,mL
